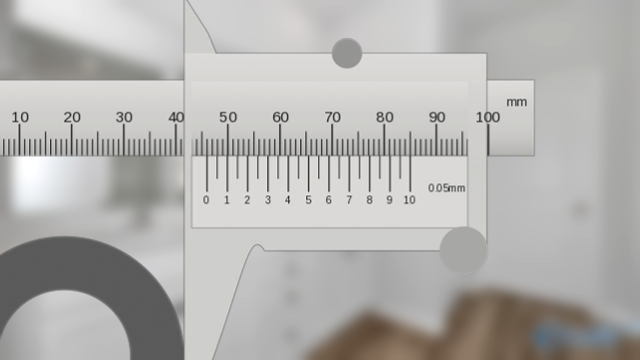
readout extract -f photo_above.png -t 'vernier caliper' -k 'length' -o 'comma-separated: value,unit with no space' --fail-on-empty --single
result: 46.0,mm
